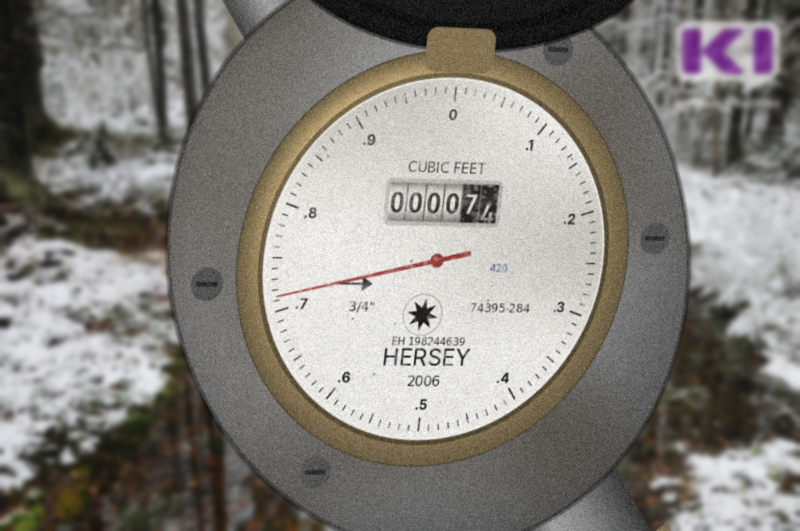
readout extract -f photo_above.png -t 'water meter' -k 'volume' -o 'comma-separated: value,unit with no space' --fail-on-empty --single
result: 73.71,ft³
